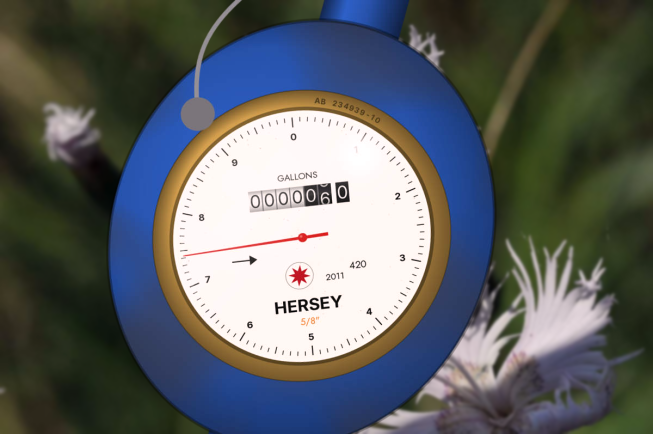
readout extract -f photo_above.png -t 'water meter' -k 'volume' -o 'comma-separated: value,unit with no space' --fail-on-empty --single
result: 57.4,gal
